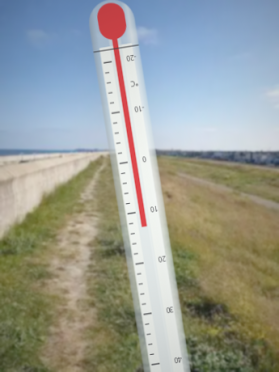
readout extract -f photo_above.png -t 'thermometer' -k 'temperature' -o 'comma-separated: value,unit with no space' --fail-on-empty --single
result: 13,°C
